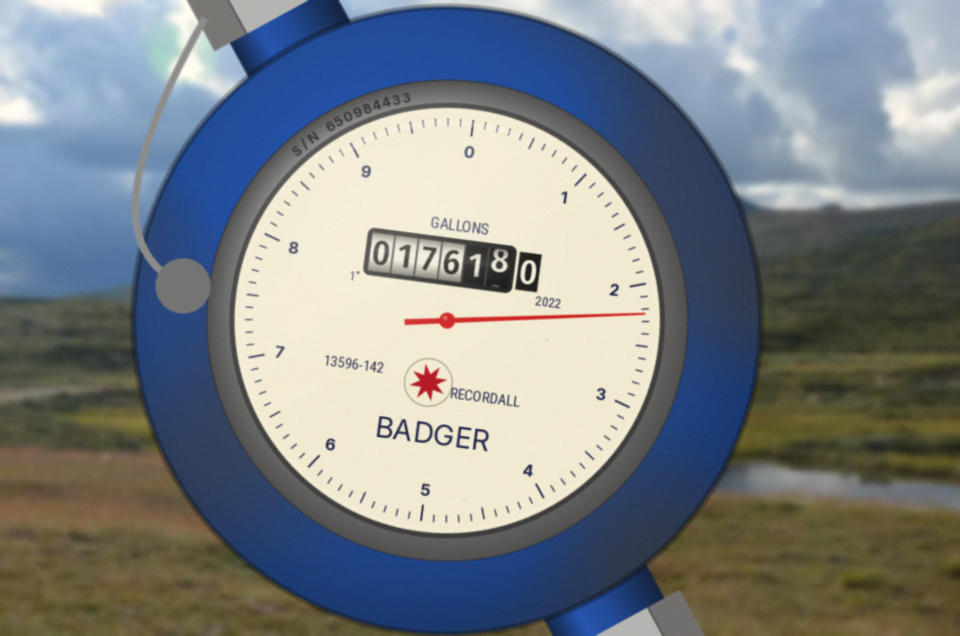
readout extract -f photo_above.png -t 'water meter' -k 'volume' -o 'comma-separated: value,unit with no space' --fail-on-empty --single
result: 176182.2,gal
